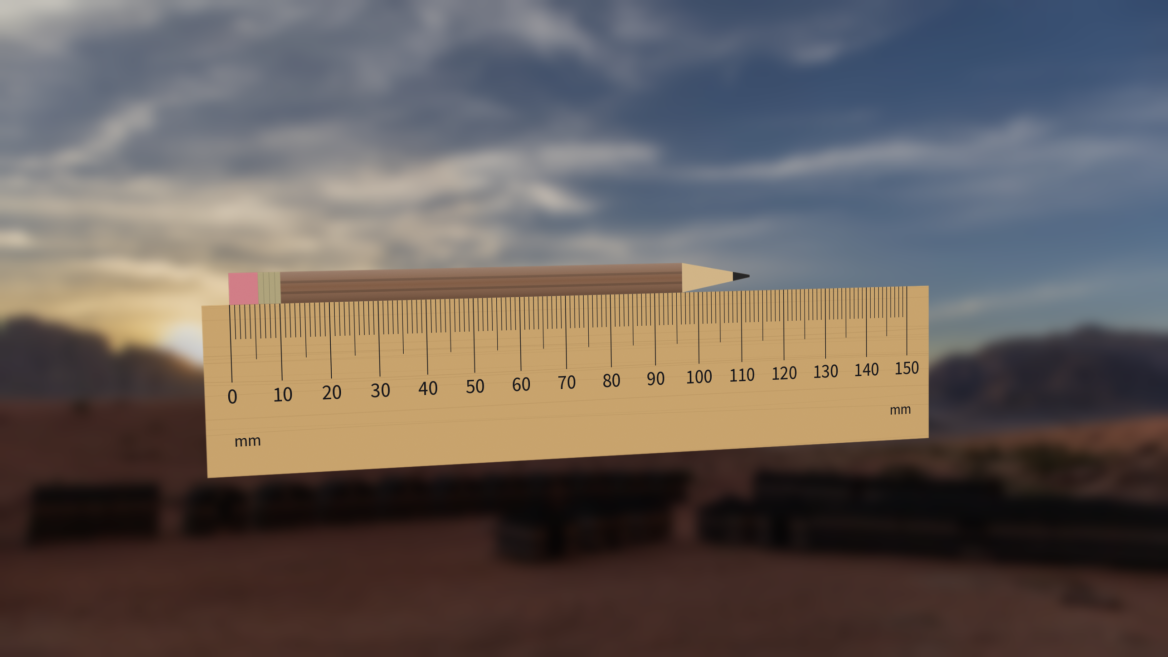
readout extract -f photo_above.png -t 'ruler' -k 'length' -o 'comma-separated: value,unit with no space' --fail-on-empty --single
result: 112,mm
